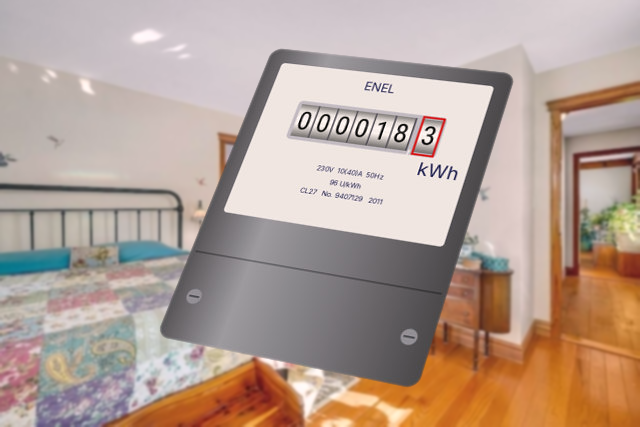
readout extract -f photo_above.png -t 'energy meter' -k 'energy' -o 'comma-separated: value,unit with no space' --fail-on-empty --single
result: 18.3,kWh
